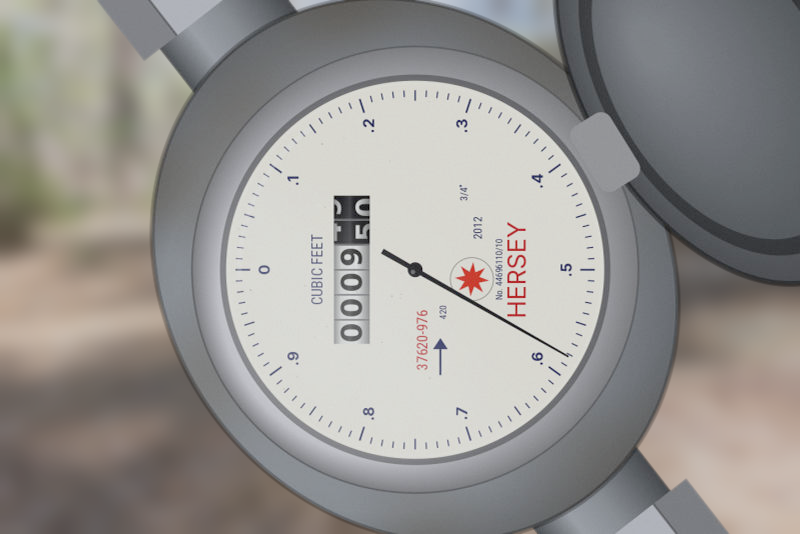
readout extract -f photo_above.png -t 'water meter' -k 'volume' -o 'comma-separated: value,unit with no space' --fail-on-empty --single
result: 949.58,ft³
